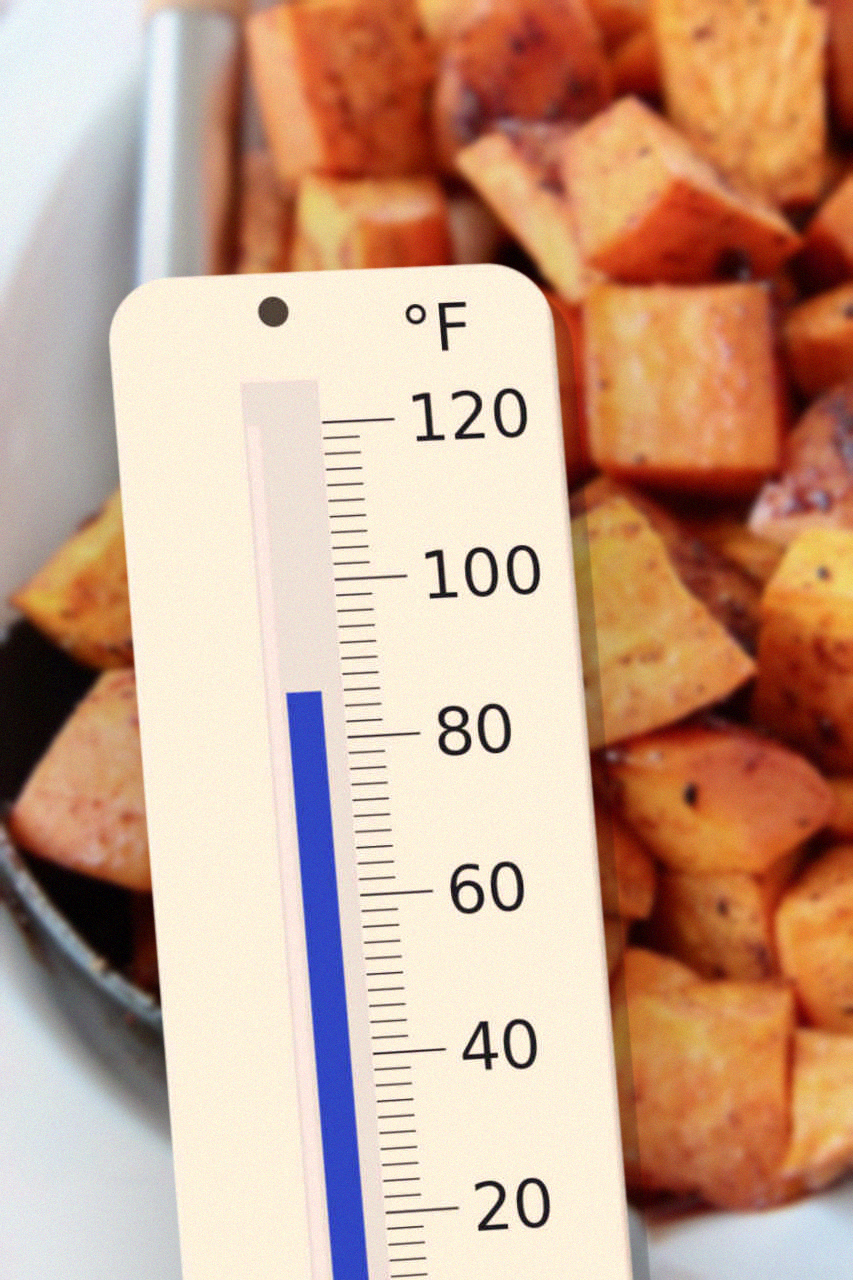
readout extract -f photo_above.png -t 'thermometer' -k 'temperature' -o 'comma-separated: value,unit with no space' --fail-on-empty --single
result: 86,°F
